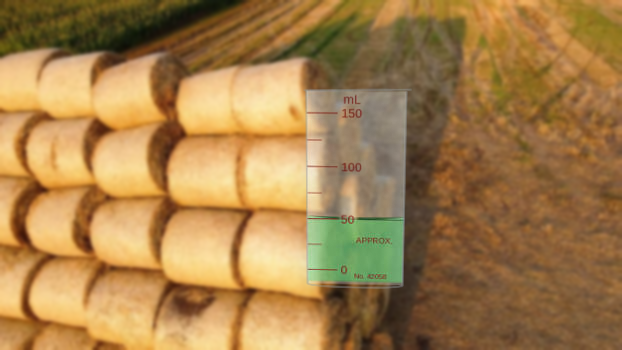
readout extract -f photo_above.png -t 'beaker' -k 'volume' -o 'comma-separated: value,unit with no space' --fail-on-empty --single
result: 50,mL
